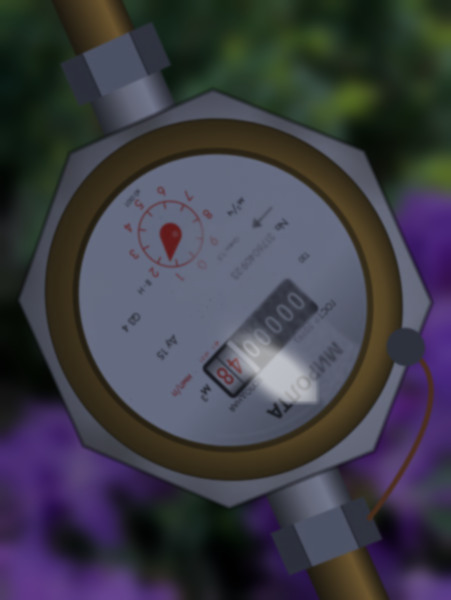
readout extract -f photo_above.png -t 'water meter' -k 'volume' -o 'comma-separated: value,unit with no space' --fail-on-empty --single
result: 0.481,m³
